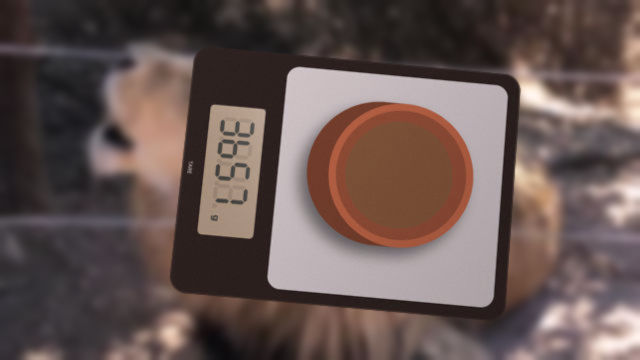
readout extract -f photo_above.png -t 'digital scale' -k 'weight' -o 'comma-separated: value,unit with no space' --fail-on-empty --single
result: 3657,g
